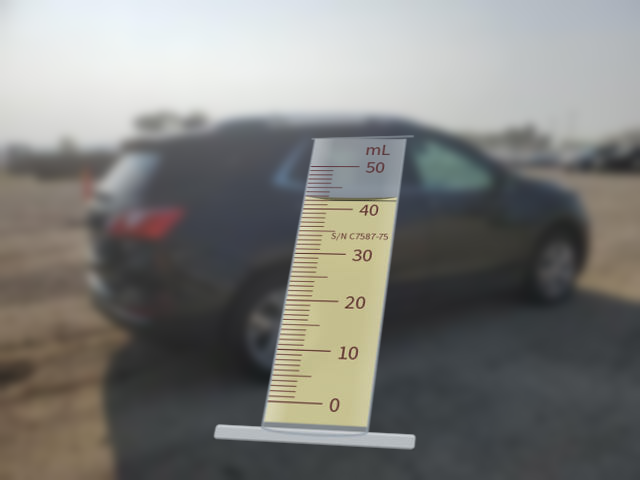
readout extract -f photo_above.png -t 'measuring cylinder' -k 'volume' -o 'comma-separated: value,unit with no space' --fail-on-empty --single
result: 42,mL
